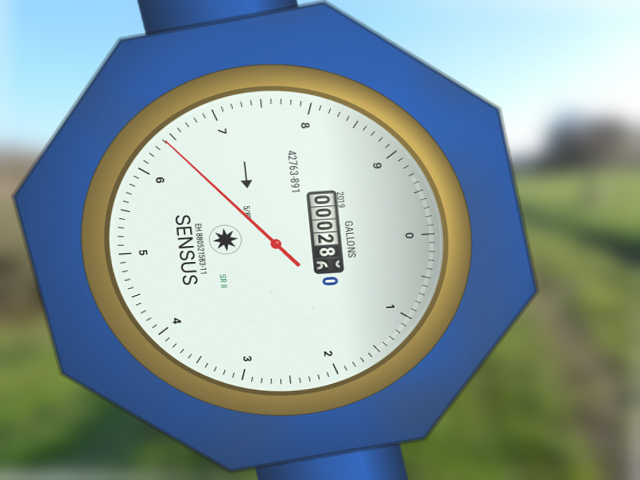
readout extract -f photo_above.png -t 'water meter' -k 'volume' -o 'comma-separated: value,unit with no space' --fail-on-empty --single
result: 2856.4,gal
